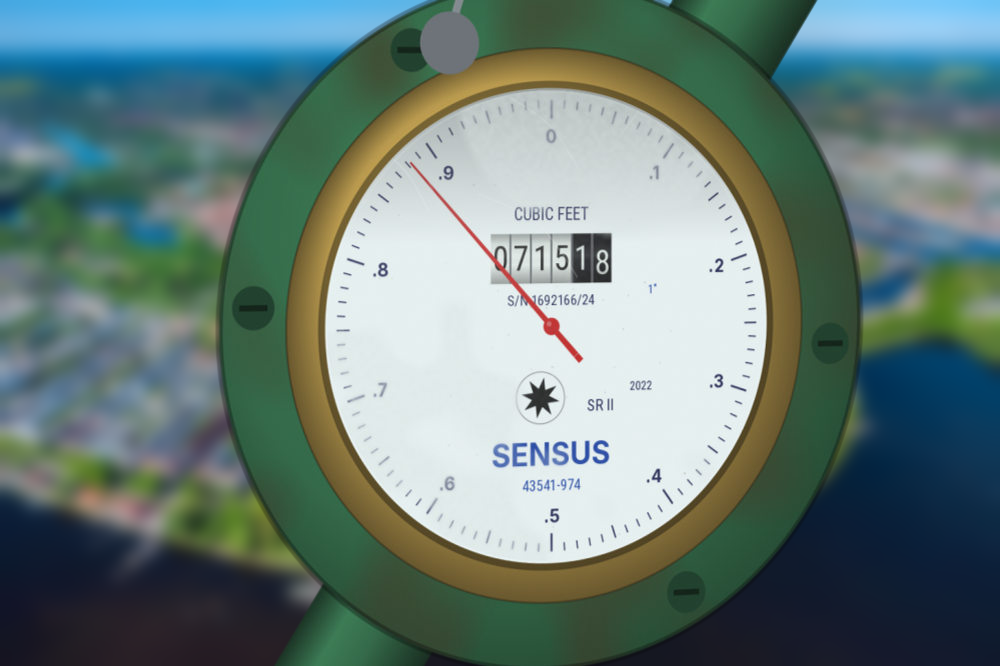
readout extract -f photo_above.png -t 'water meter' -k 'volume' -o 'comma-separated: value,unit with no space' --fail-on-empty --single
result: 71517.88,ft³
